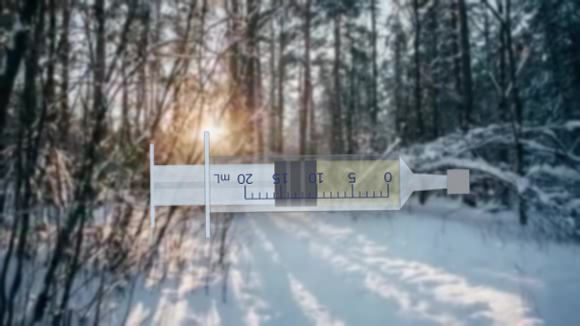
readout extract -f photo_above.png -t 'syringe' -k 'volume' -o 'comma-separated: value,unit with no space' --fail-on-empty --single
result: 10,mL
